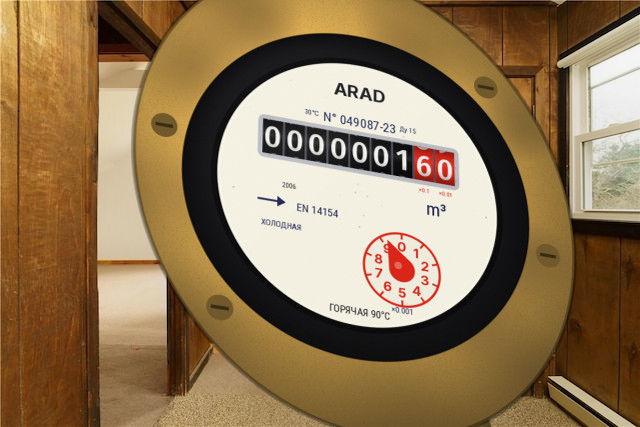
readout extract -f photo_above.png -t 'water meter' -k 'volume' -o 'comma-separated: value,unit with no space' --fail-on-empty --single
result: 1.599,m³
